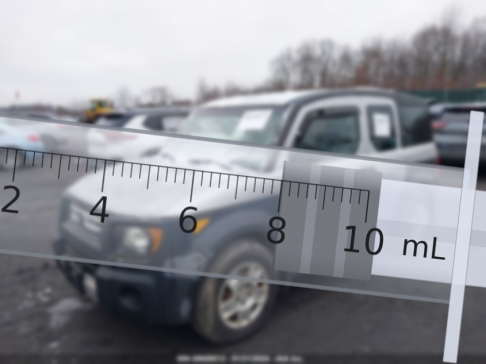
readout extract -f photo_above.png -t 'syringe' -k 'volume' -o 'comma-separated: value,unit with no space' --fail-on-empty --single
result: 8,mL
